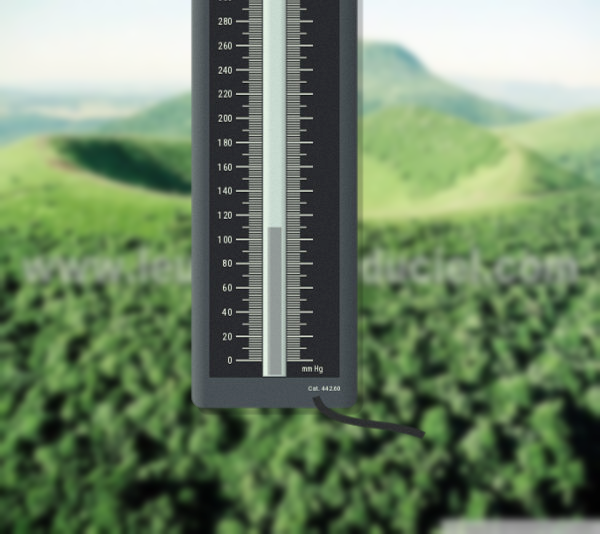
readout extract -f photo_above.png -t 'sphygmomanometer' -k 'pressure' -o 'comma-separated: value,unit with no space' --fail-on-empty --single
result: 110,mmHg
